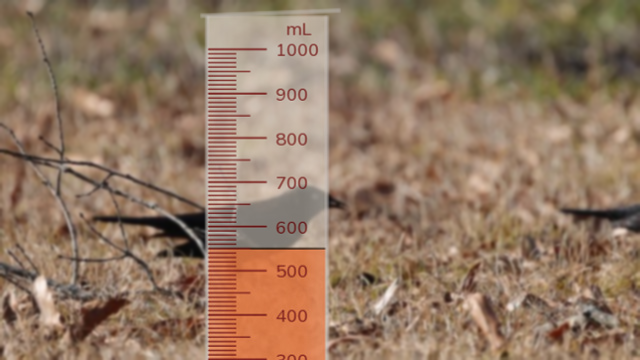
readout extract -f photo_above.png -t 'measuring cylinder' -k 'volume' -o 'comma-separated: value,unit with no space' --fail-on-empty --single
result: 550,mL
